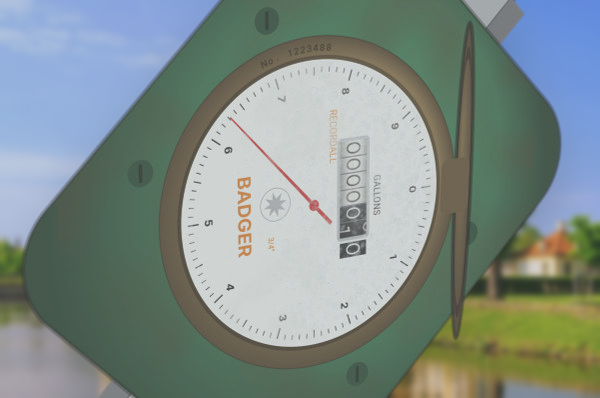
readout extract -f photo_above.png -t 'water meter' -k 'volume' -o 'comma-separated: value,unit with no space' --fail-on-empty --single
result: 6.3,gal
